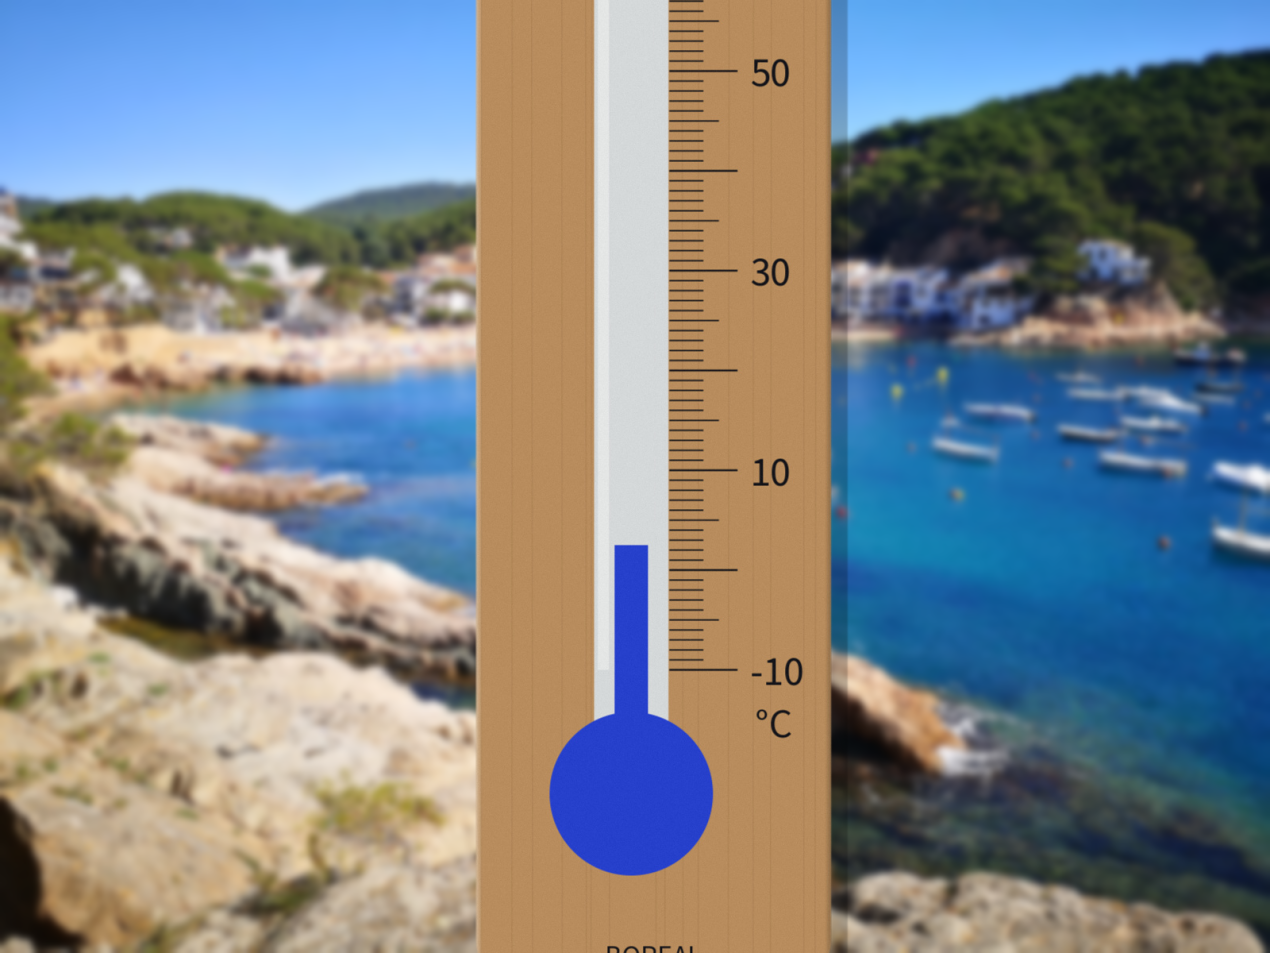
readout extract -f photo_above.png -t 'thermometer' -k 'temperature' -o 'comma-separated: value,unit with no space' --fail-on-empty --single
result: 2.5,°C
